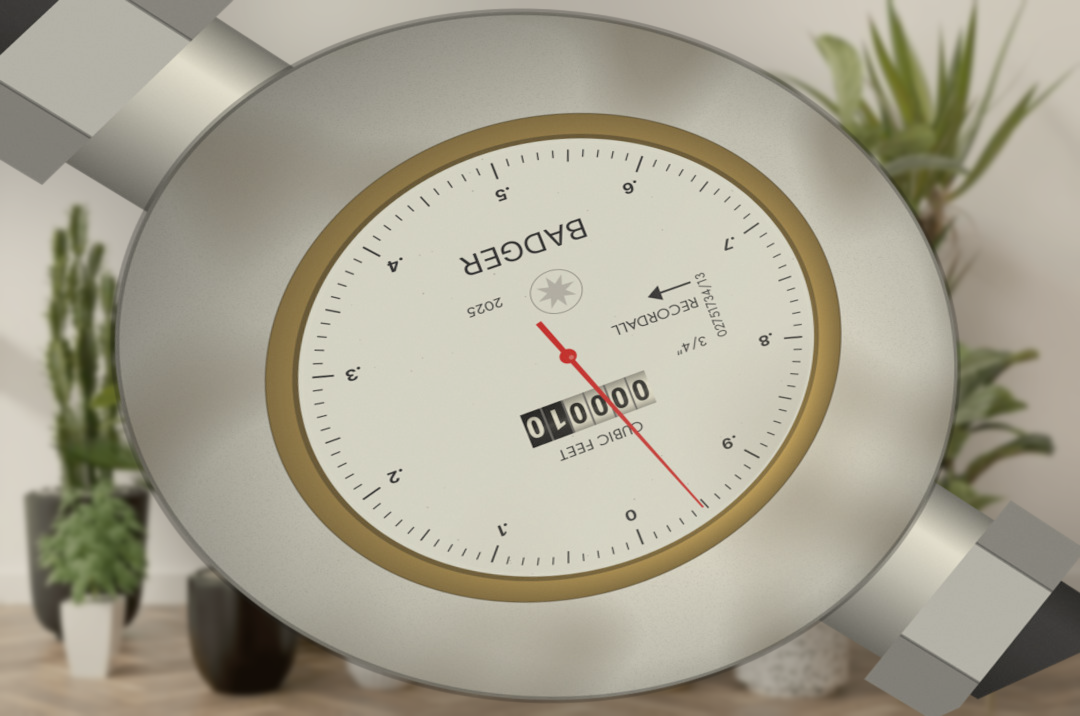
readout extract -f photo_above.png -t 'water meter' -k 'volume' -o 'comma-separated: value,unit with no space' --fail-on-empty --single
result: 9.95,ft³
